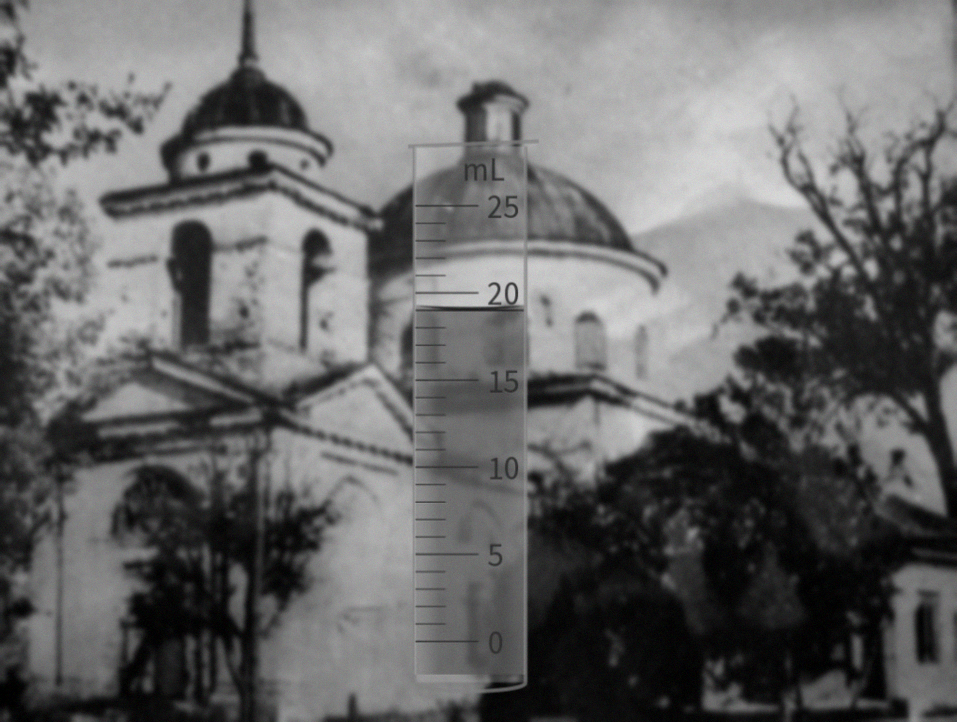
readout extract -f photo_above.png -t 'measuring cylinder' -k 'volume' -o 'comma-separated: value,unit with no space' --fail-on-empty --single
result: 19,mL
